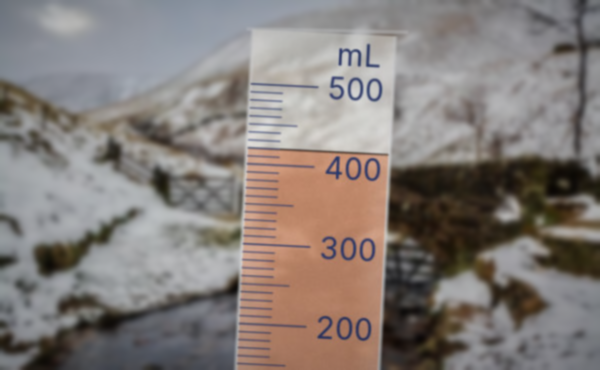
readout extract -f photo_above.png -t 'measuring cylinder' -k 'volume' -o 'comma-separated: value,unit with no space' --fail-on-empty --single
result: 420,mL
